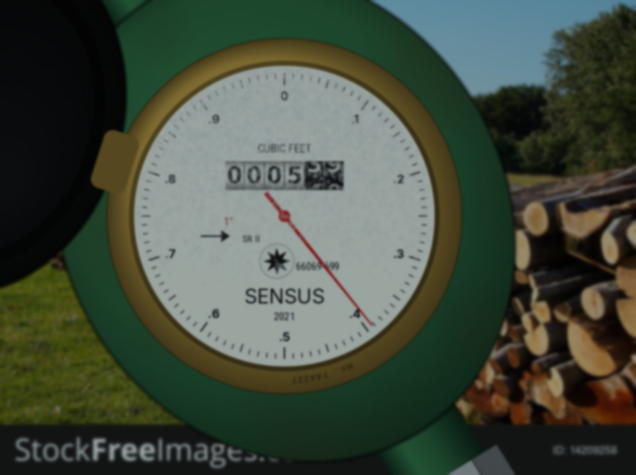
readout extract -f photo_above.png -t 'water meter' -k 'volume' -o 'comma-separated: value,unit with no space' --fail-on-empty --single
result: 539.39,ft³
